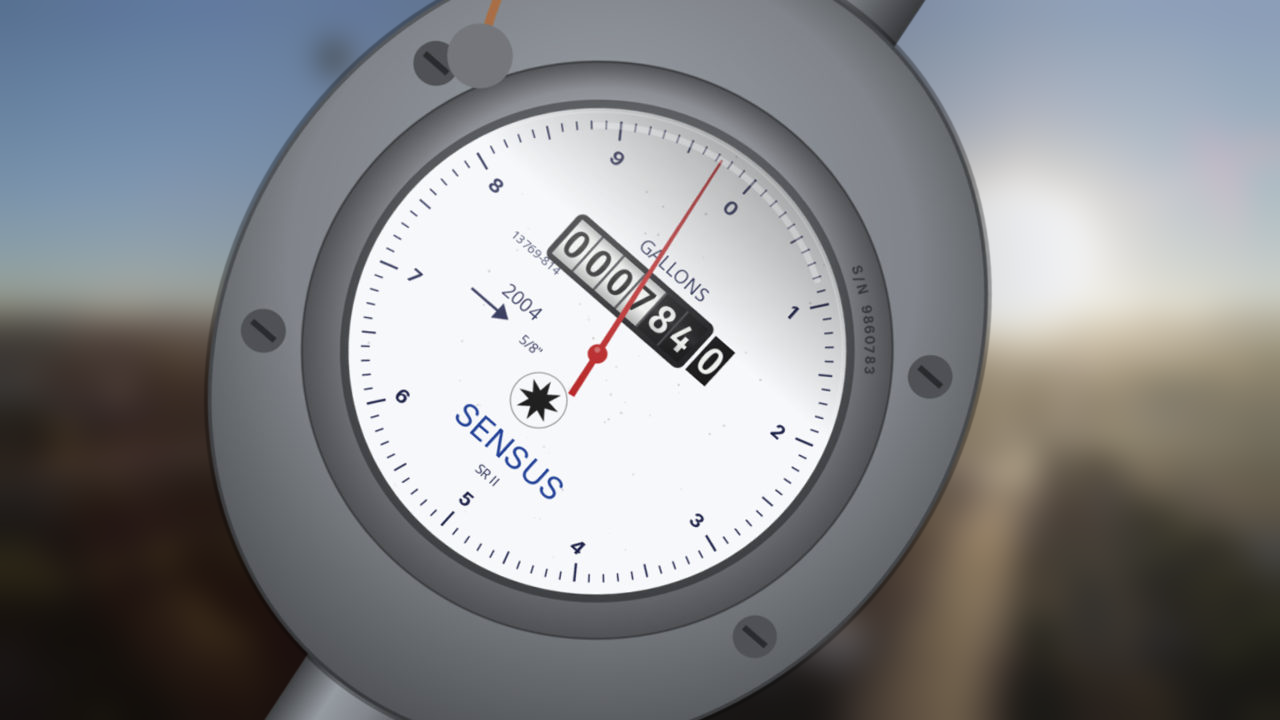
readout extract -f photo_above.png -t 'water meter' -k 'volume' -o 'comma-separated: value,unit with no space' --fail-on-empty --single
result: 7839.7,gal
